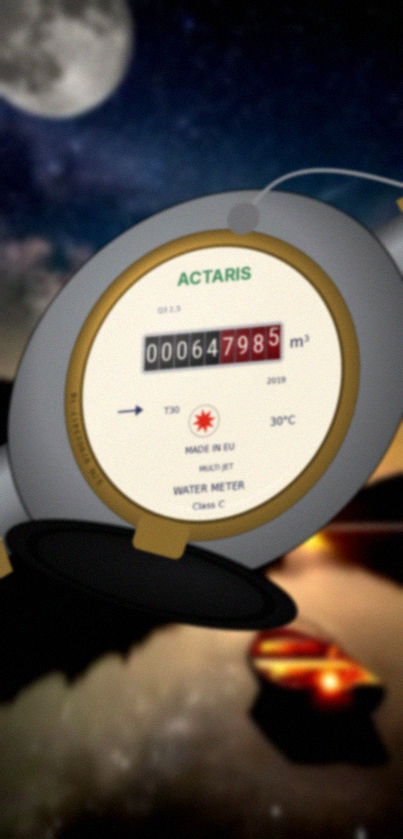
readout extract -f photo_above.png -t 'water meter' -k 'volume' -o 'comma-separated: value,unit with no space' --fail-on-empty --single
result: 64.7985,m³
